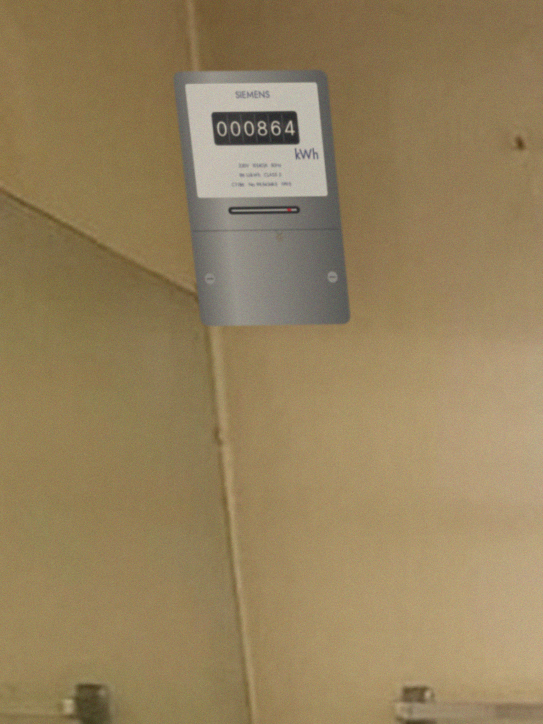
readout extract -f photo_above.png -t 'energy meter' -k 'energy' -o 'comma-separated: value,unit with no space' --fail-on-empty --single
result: 864,kWh
